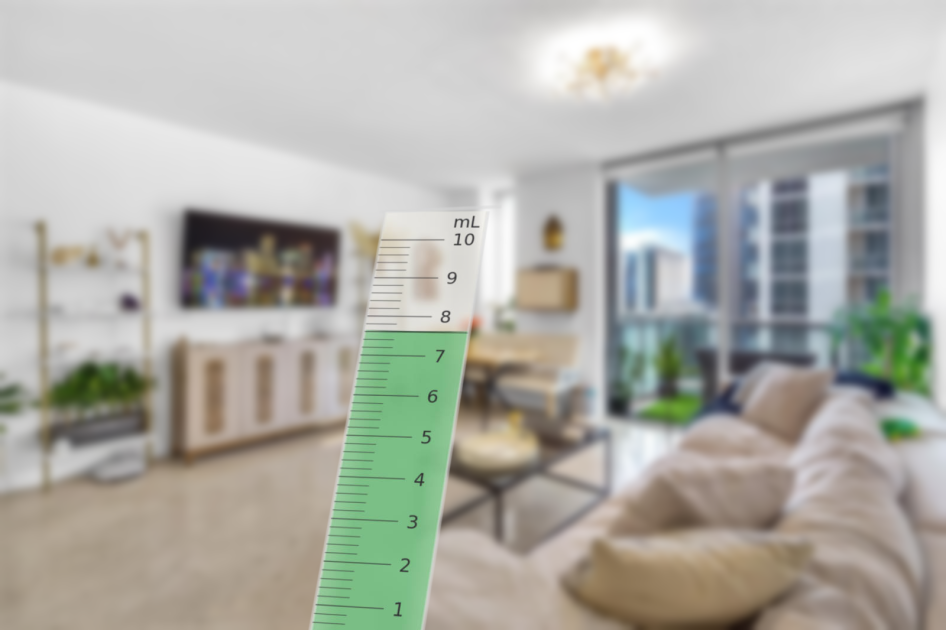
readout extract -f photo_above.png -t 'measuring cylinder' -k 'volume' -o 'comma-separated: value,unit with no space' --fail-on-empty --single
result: 7.6,mL
